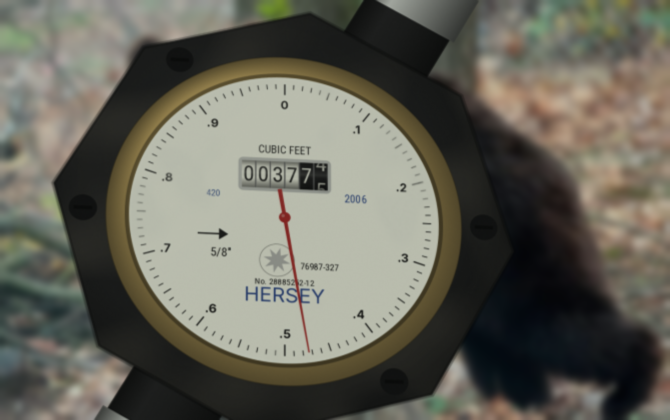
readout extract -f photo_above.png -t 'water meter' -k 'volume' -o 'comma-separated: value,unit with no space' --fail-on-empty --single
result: 3774.47,ft³
